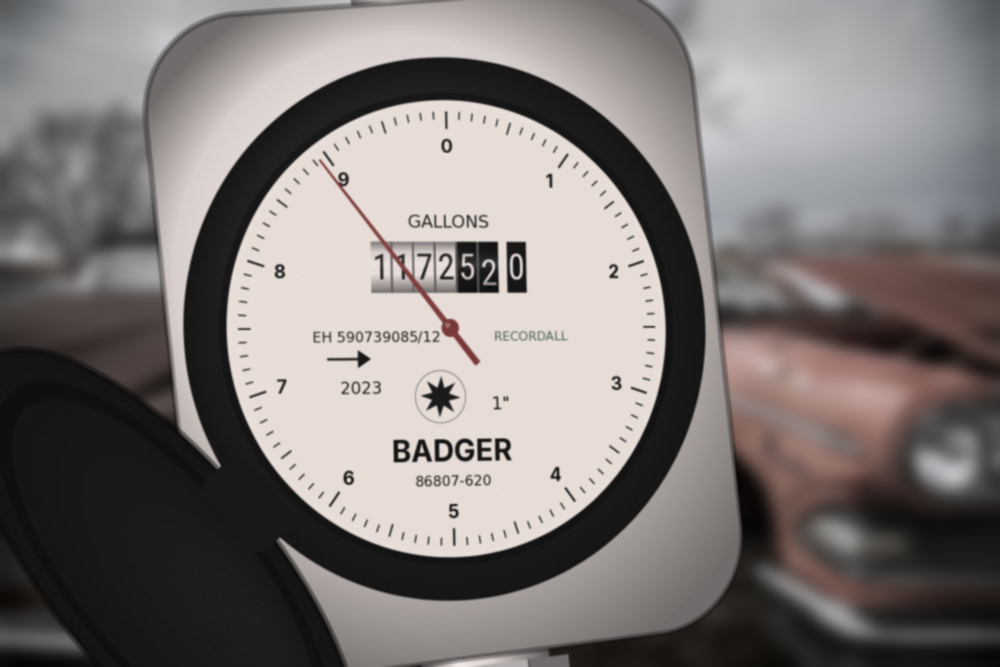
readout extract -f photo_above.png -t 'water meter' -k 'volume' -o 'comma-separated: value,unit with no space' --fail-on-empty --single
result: 1172518.9,gal
